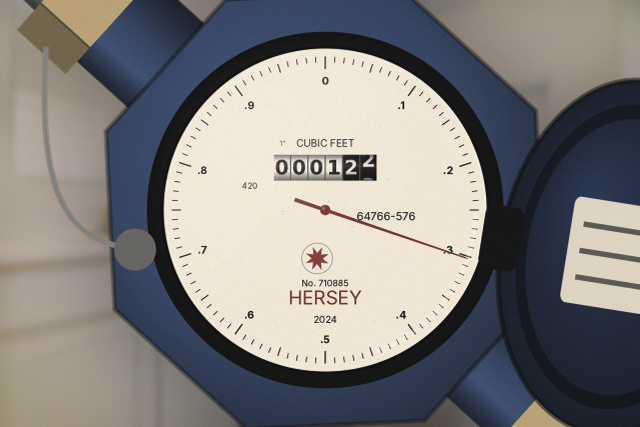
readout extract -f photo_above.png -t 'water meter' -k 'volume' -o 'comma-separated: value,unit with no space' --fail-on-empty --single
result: 122.30,ft³
